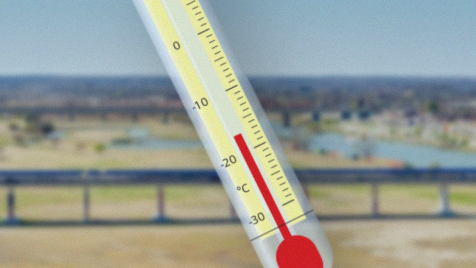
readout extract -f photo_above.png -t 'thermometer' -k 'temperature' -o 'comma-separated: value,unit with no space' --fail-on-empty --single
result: -17,°C
